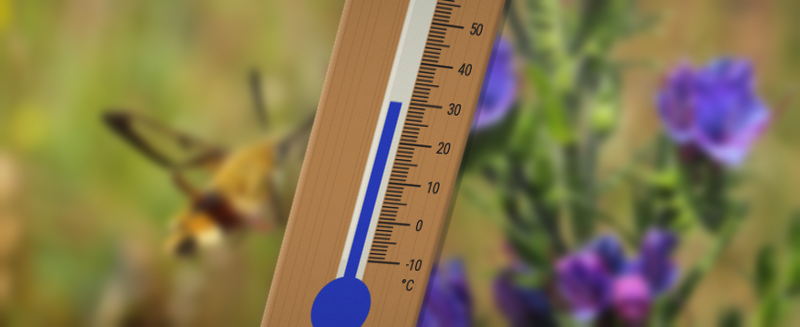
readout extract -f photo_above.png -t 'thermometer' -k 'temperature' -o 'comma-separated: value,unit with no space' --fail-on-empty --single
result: 30,°C
